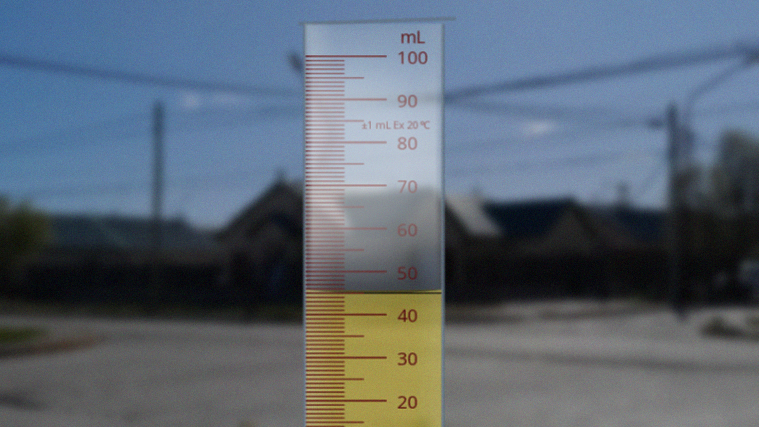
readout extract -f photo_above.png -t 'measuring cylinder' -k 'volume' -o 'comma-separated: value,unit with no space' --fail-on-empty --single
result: 45,mL
